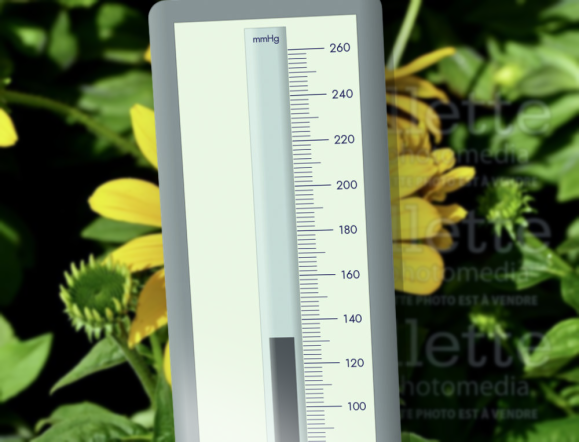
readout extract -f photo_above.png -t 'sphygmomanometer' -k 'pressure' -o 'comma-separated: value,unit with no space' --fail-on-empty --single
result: 132,mmHg
